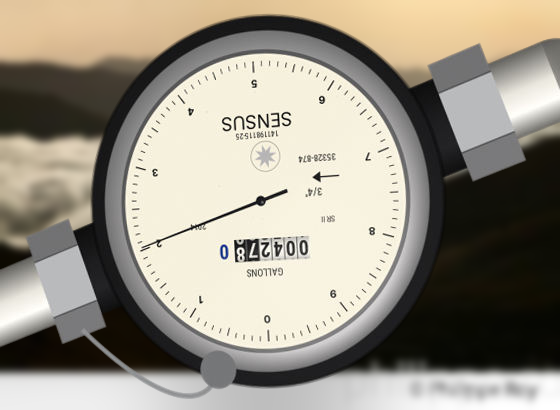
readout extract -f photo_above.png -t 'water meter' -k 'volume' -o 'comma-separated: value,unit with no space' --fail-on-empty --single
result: 42782.0,gal
